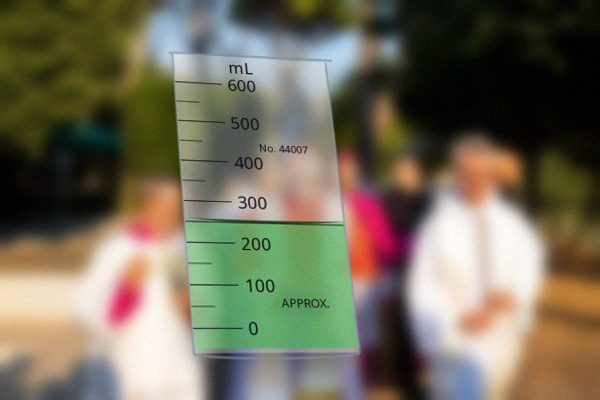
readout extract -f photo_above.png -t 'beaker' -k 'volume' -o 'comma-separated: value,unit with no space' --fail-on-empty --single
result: 250,mL
